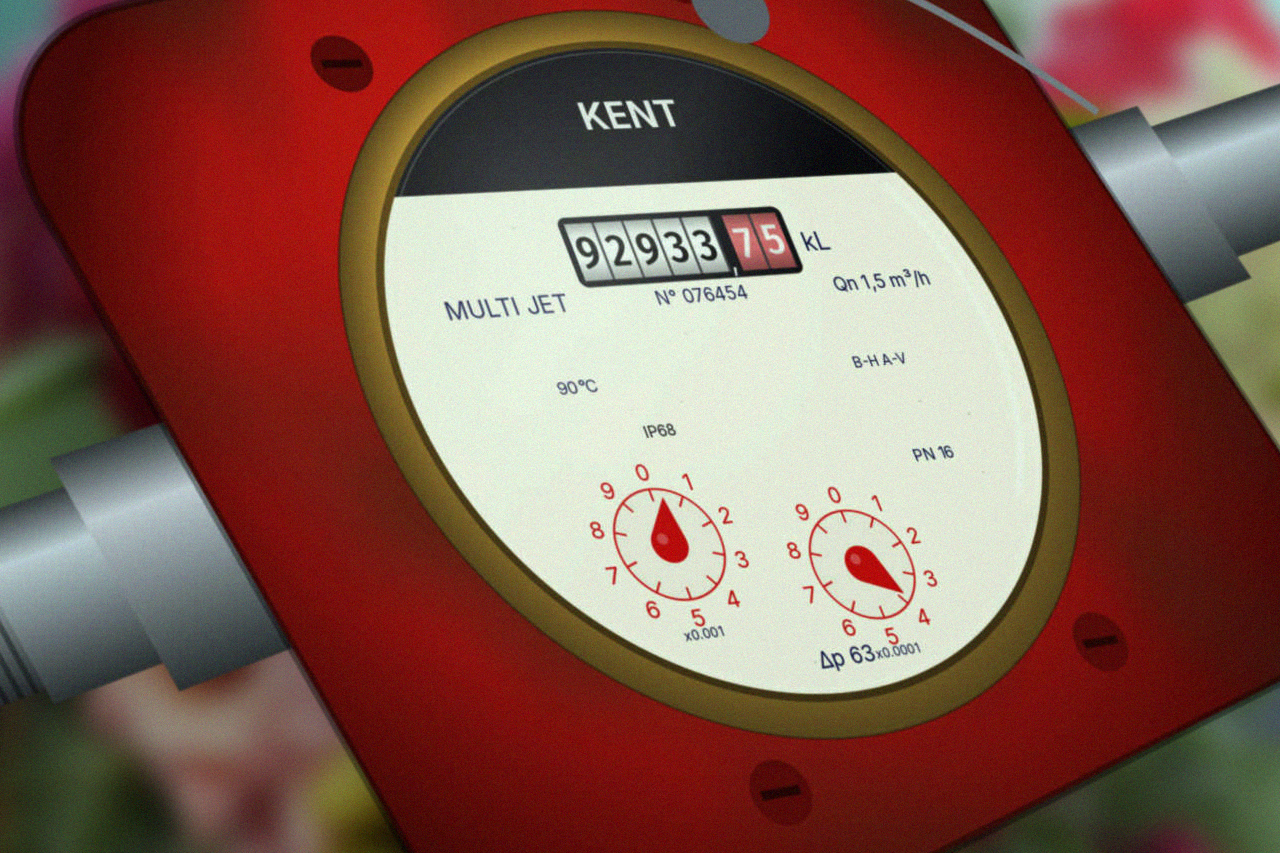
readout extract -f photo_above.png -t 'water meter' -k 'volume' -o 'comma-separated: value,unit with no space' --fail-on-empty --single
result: 92933.7503,kL
